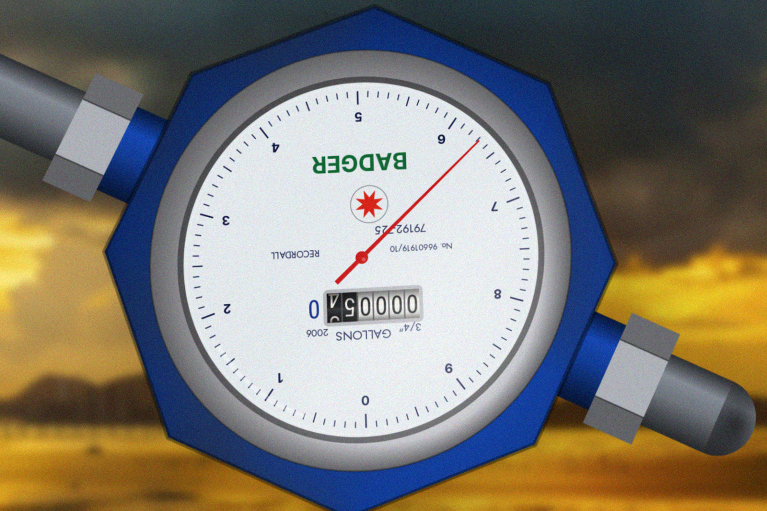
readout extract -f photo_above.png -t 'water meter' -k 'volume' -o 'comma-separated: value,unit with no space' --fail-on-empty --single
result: 536.3,gal
